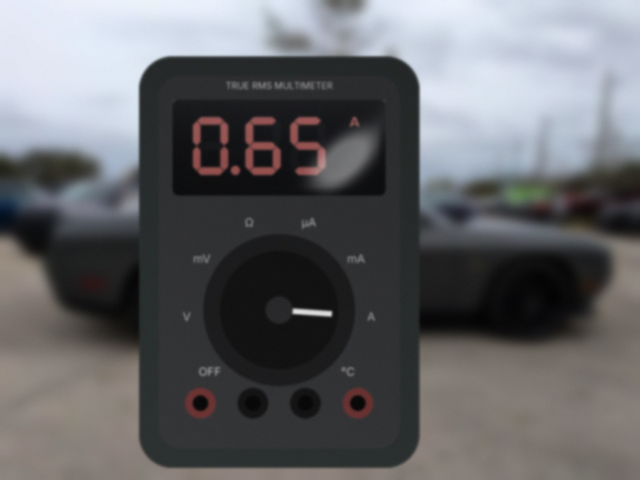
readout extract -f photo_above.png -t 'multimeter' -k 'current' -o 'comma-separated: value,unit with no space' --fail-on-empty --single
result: 0.65,A
